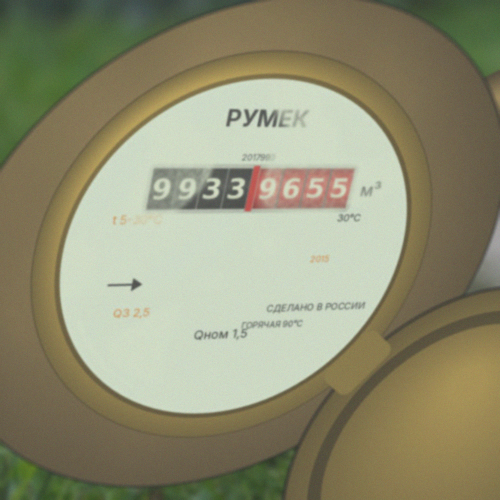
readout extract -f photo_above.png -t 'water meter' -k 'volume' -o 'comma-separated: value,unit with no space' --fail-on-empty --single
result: 9933.9655,m³
